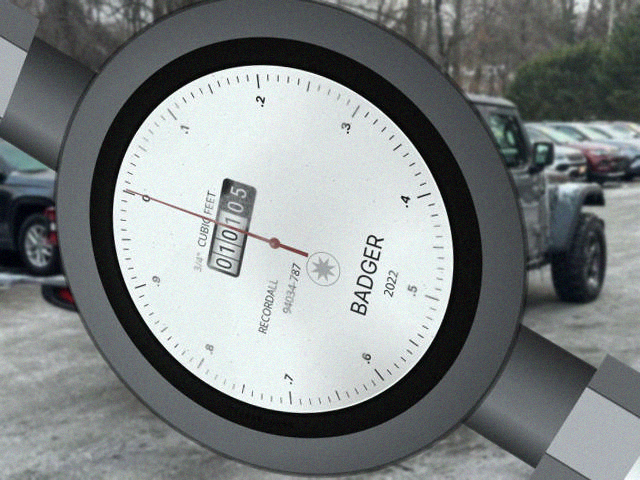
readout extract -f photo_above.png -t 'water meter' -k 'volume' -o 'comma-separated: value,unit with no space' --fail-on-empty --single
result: 10105.00,ft³
